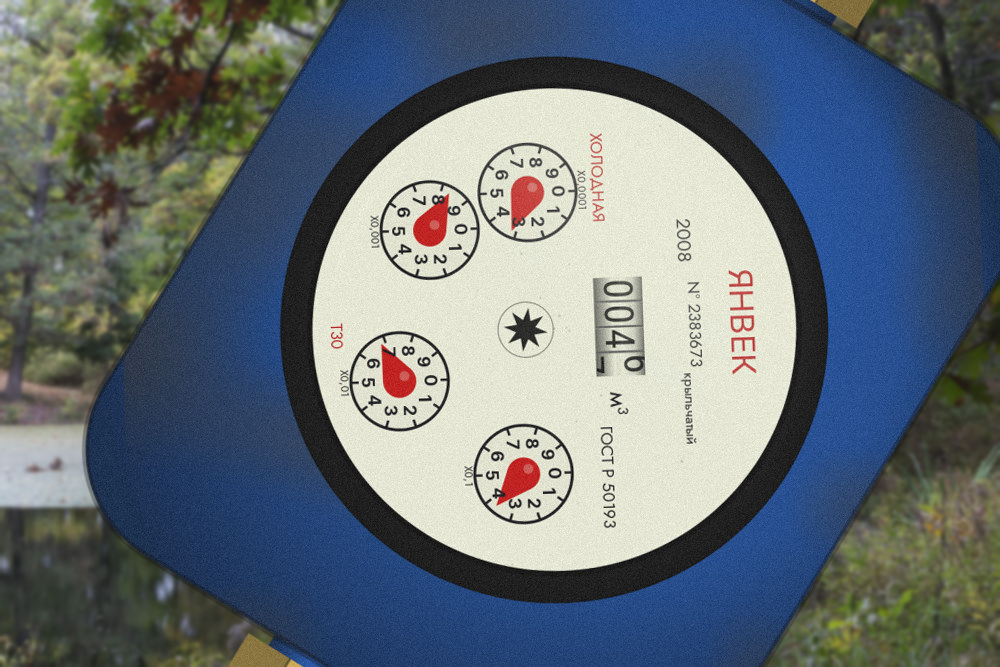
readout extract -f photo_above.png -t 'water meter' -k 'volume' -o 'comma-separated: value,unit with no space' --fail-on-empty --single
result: 46.3683,m³
